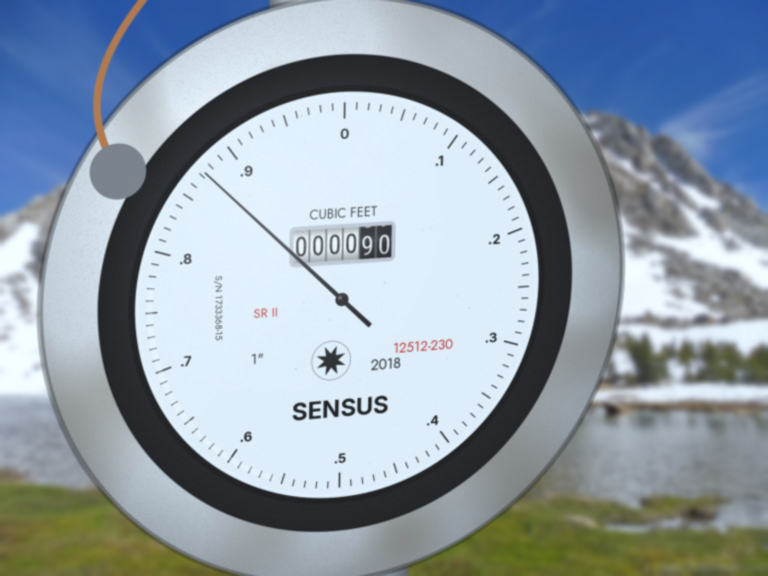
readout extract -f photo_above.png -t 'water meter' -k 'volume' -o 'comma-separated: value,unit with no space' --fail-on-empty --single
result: 89.87,ft³
